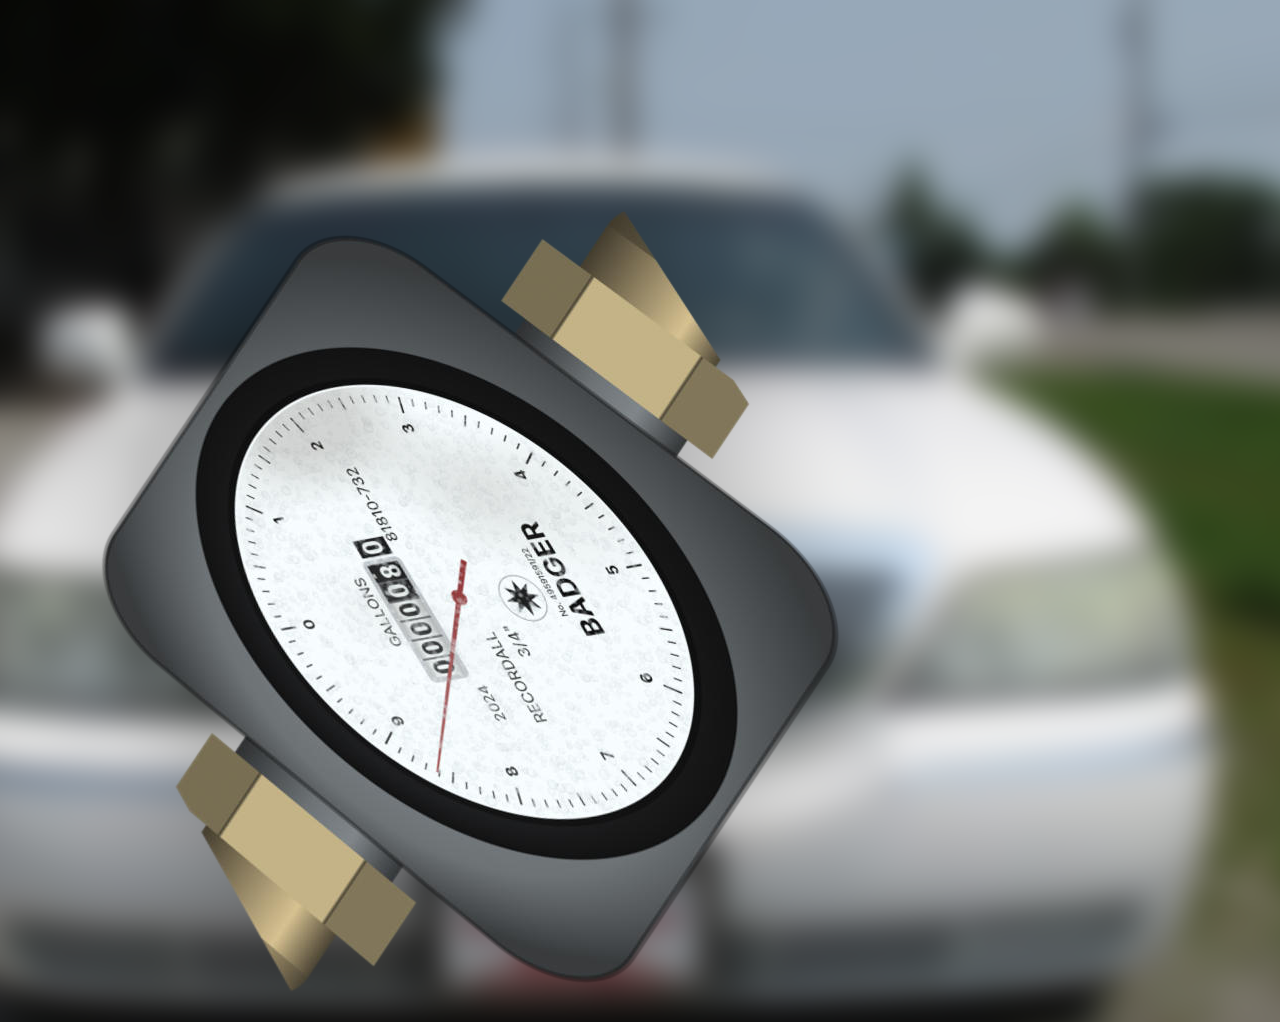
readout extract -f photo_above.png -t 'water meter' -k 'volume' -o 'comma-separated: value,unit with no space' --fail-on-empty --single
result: 78.6,gal
